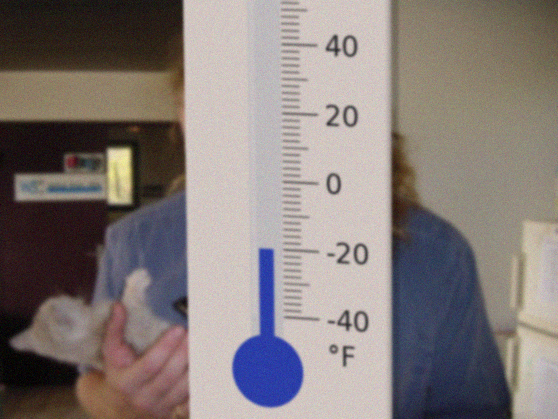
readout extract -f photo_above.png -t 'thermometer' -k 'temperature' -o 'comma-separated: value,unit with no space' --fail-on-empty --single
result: -20,°F
